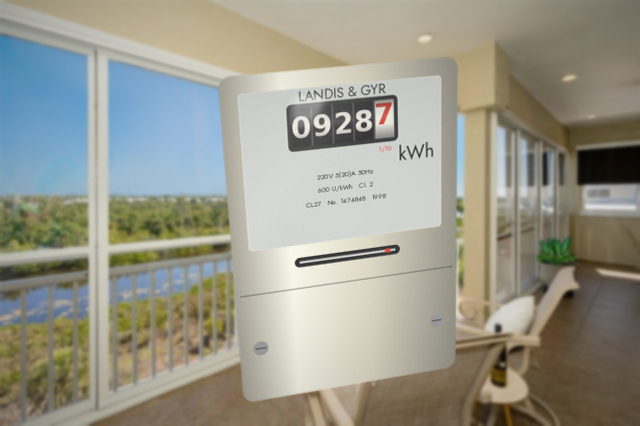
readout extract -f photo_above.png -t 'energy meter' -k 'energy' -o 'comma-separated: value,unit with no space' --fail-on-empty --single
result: 928.7,kWh
